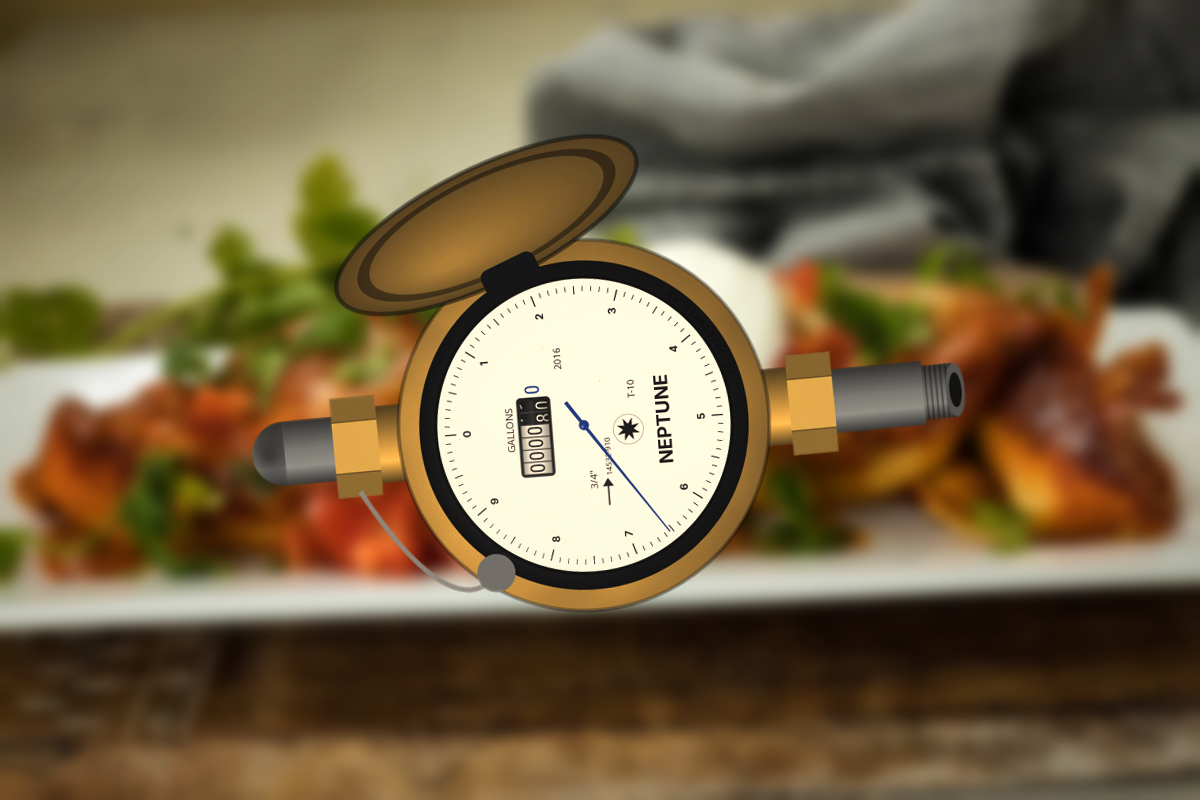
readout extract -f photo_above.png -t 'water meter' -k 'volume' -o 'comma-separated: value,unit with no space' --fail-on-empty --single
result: 796.5,gal
